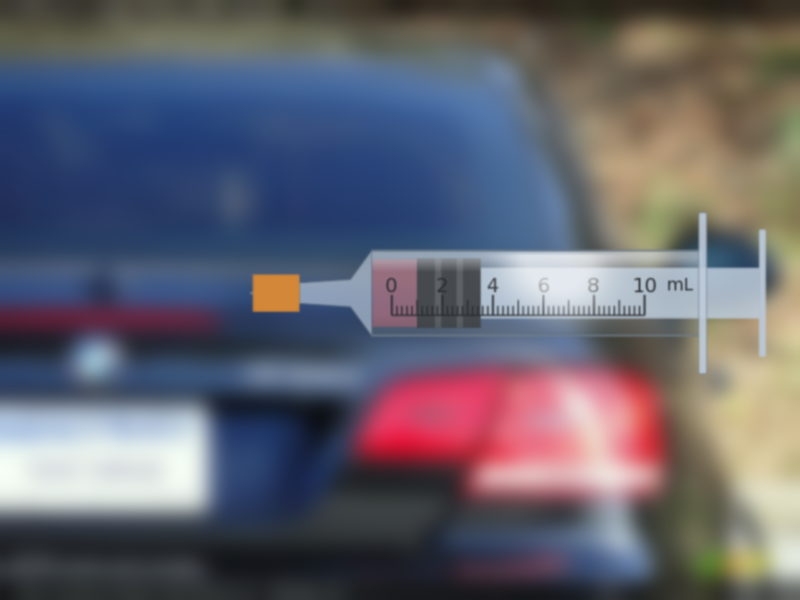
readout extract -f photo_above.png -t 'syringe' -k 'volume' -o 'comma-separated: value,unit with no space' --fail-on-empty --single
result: 1,mL
